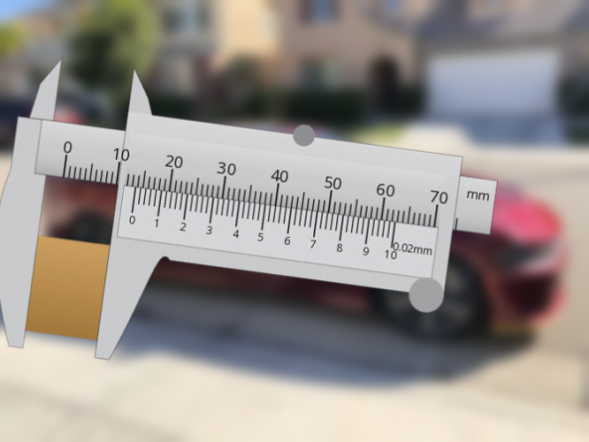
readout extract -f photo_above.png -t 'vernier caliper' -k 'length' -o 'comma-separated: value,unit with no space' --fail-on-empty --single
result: 13.6,mm
